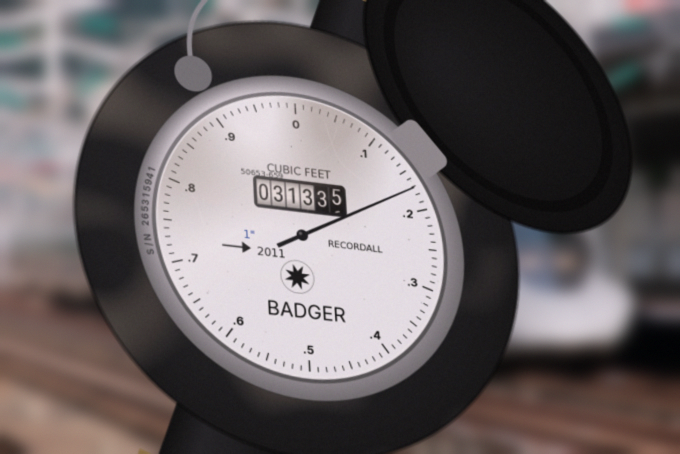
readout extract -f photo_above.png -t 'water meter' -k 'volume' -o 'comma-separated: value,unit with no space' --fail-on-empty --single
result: 31335.17,ft³
